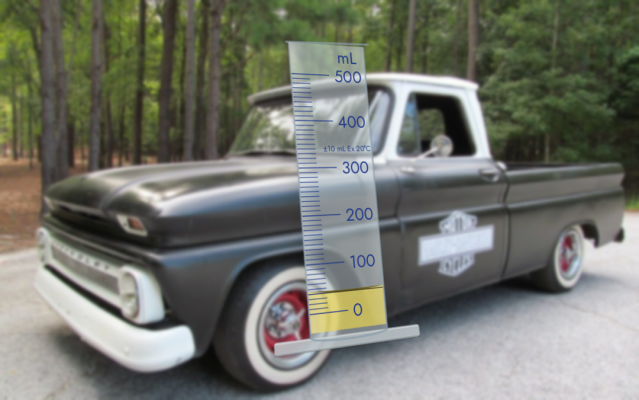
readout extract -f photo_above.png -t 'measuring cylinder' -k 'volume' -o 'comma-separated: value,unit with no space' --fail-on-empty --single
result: 40,mL
